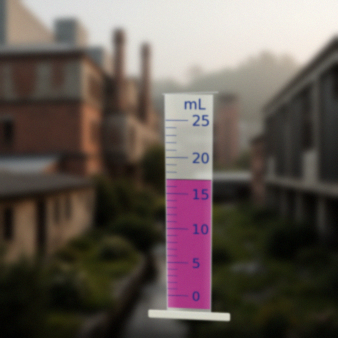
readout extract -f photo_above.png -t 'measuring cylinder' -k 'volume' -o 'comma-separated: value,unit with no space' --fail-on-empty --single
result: 17,mL
